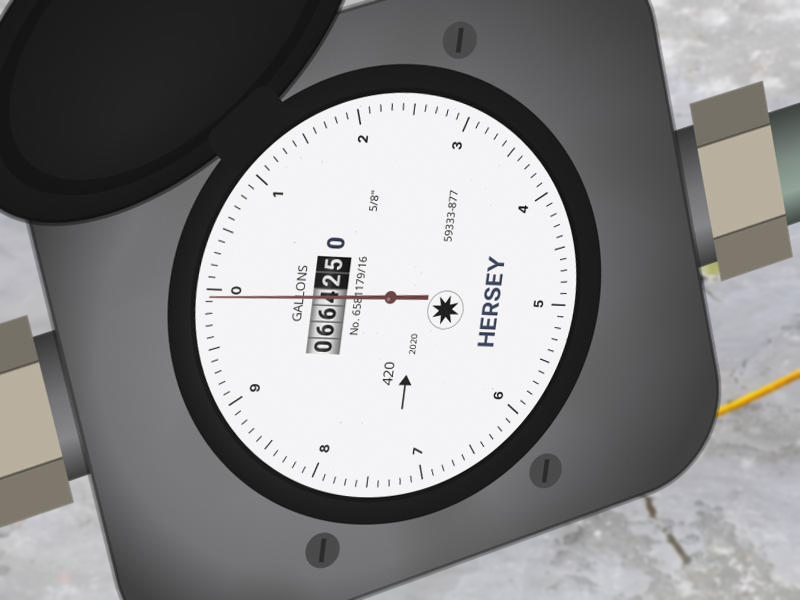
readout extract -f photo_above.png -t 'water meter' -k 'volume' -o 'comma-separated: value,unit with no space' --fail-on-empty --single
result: 664249.9,gal
